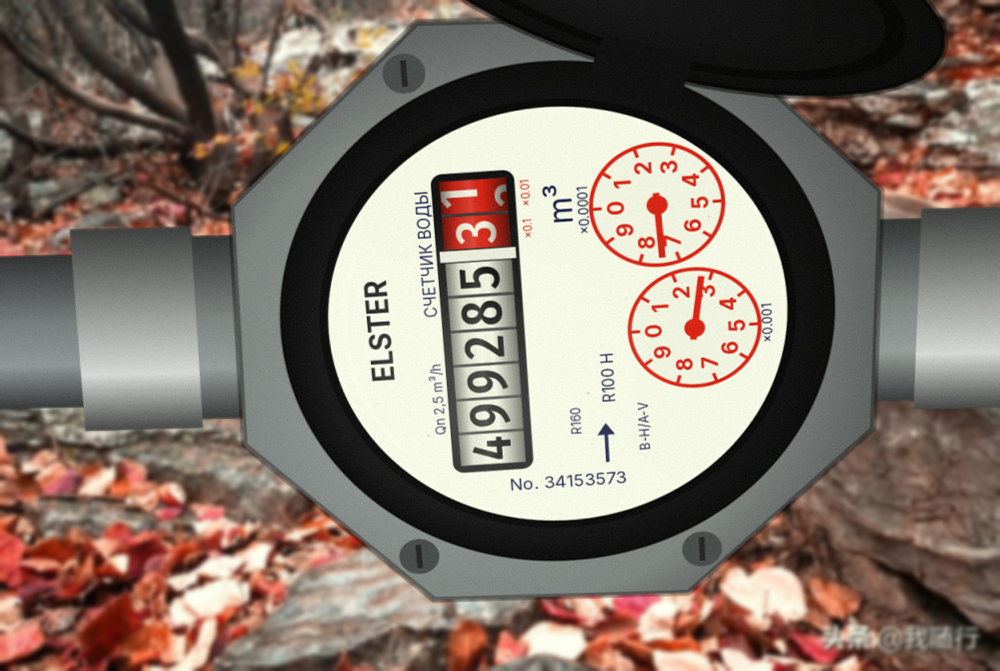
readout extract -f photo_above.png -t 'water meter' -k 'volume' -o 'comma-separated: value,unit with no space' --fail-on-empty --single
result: 499285.3127,m³
